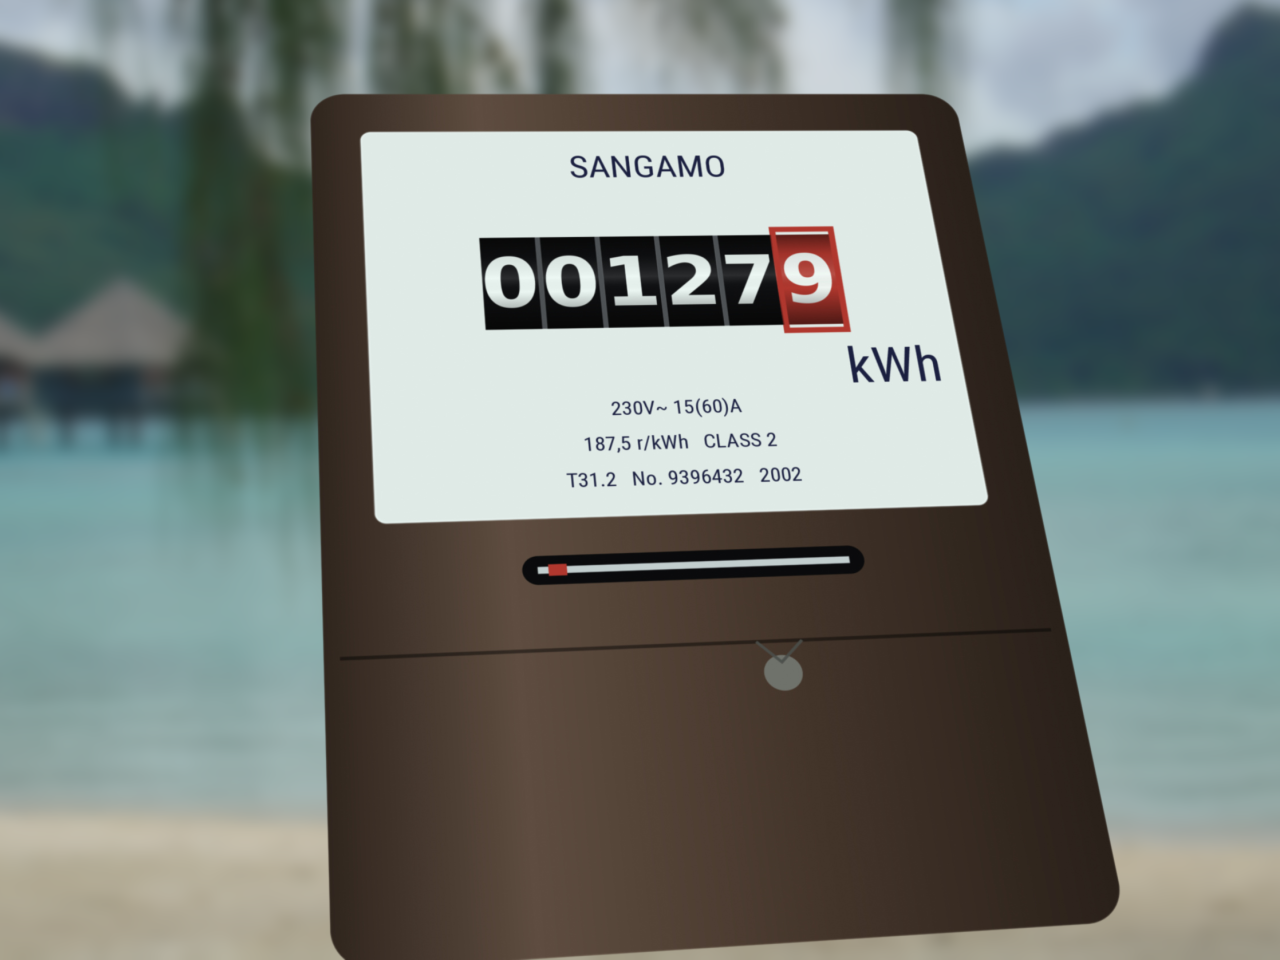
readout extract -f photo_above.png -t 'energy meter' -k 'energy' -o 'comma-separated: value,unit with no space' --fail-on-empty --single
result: 127.9,kWh
